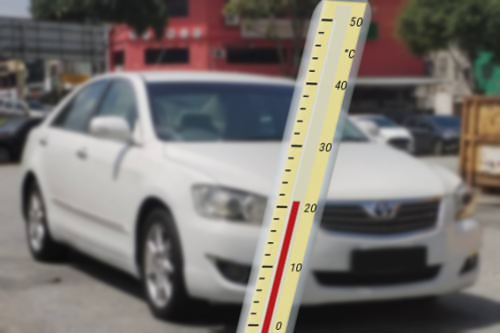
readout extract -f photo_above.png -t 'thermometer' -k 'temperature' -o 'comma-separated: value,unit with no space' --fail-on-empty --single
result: 21,°C
